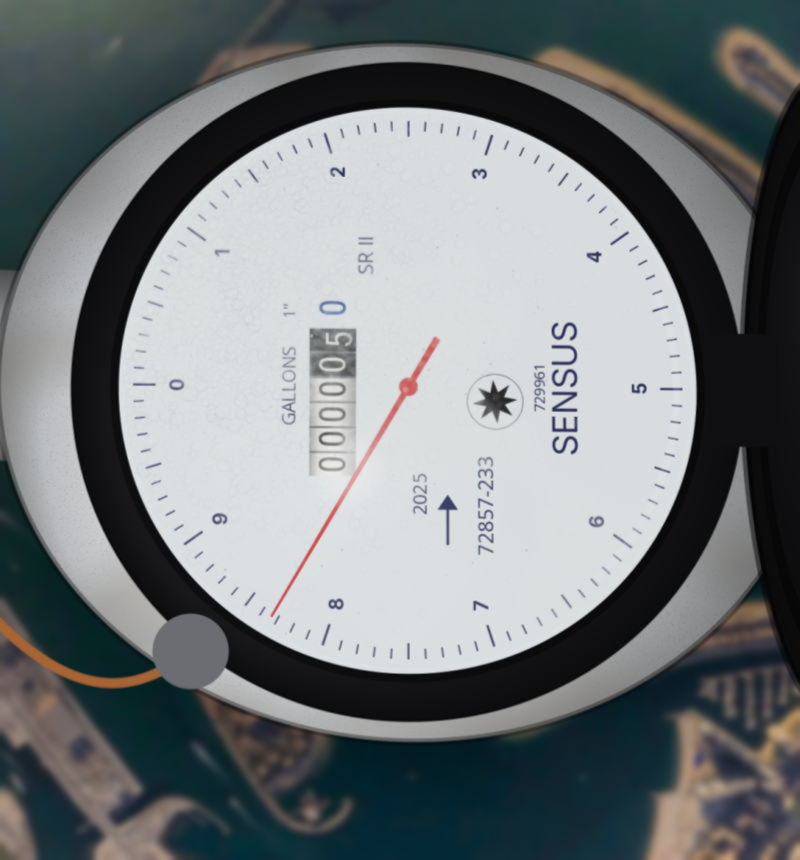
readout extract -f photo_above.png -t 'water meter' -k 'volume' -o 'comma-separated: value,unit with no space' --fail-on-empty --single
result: 48.3,gal
